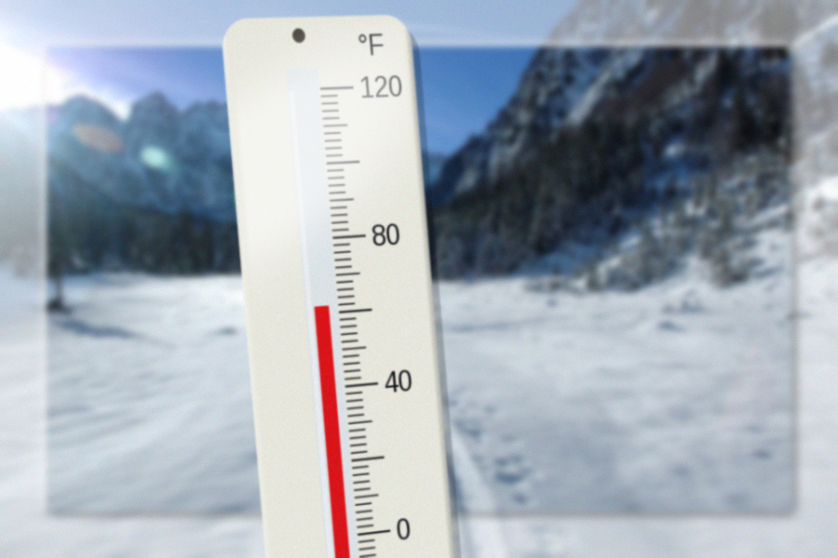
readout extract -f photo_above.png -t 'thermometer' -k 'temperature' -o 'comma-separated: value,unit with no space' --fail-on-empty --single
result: 62,°F
